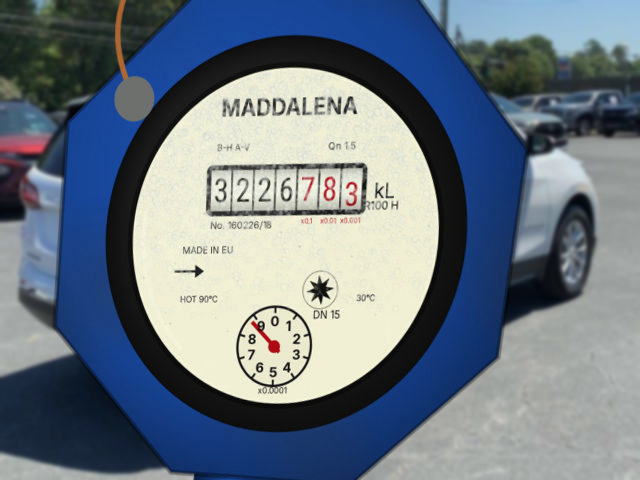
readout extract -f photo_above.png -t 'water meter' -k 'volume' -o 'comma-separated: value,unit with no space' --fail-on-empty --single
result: 3226.7828,kL
